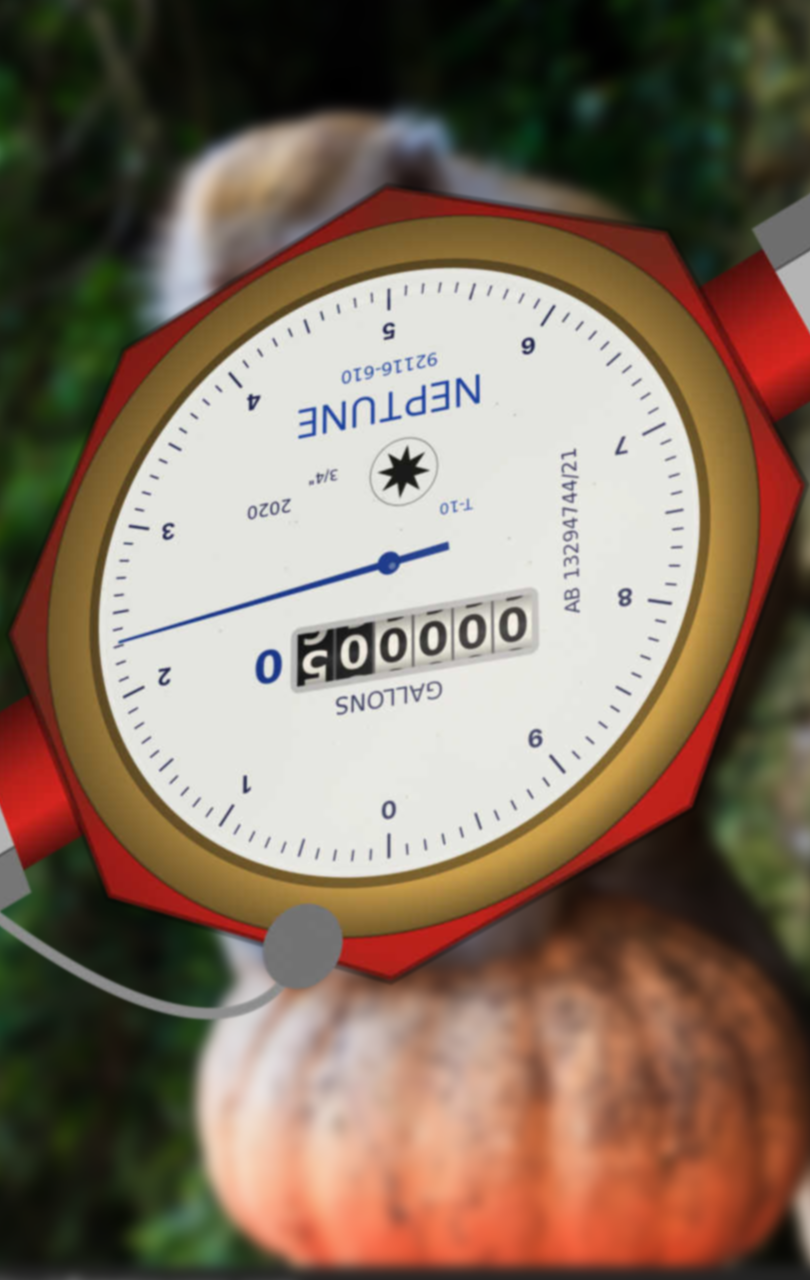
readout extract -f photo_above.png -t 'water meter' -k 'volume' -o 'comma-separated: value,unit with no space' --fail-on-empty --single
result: 52.3,gal
